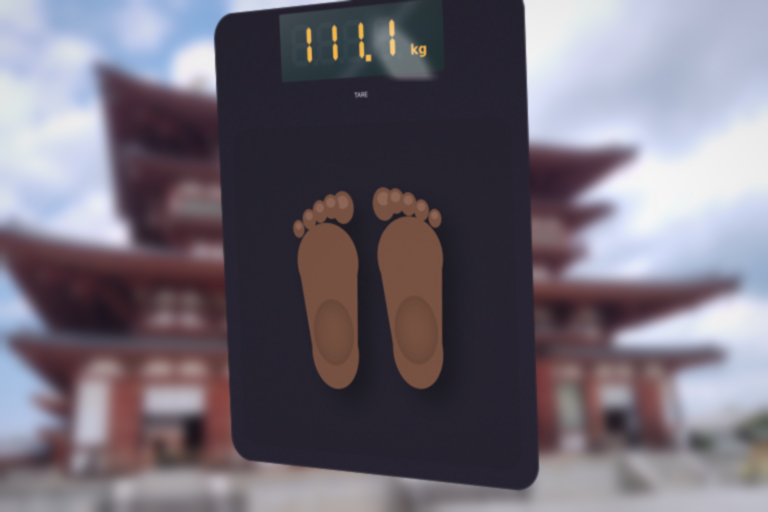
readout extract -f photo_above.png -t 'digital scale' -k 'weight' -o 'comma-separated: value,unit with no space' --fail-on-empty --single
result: 111.1,kg
